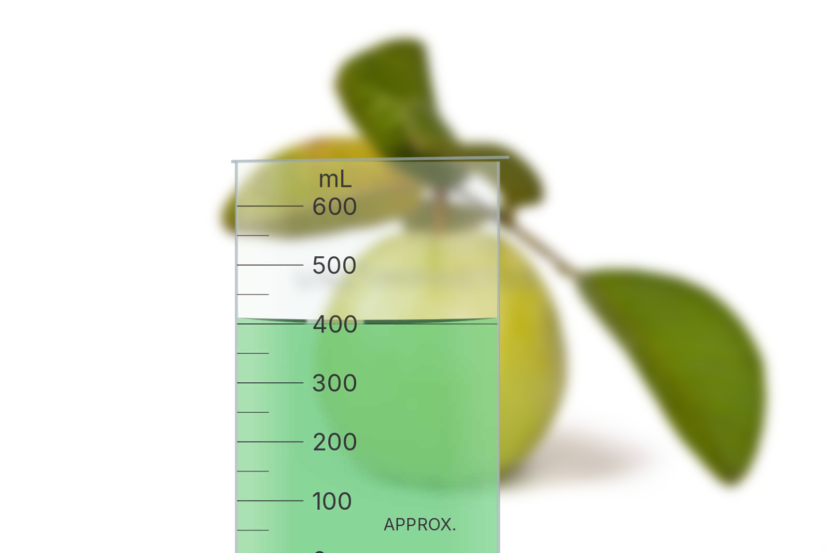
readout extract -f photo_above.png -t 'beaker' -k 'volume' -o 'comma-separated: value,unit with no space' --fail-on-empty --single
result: 400,mL
